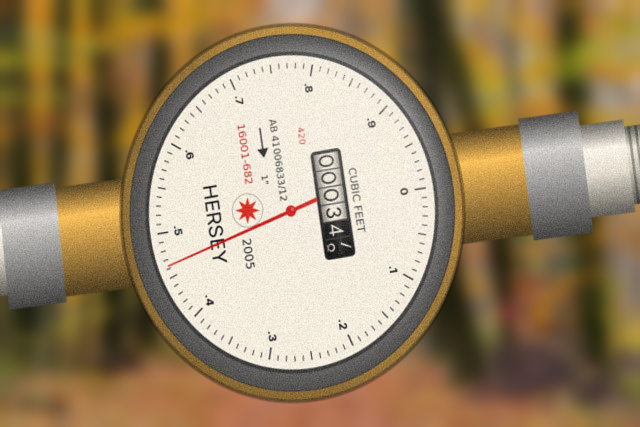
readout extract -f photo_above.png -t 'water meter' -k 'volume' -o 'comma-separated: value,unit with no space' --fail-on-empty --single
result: 347.46,ft³
